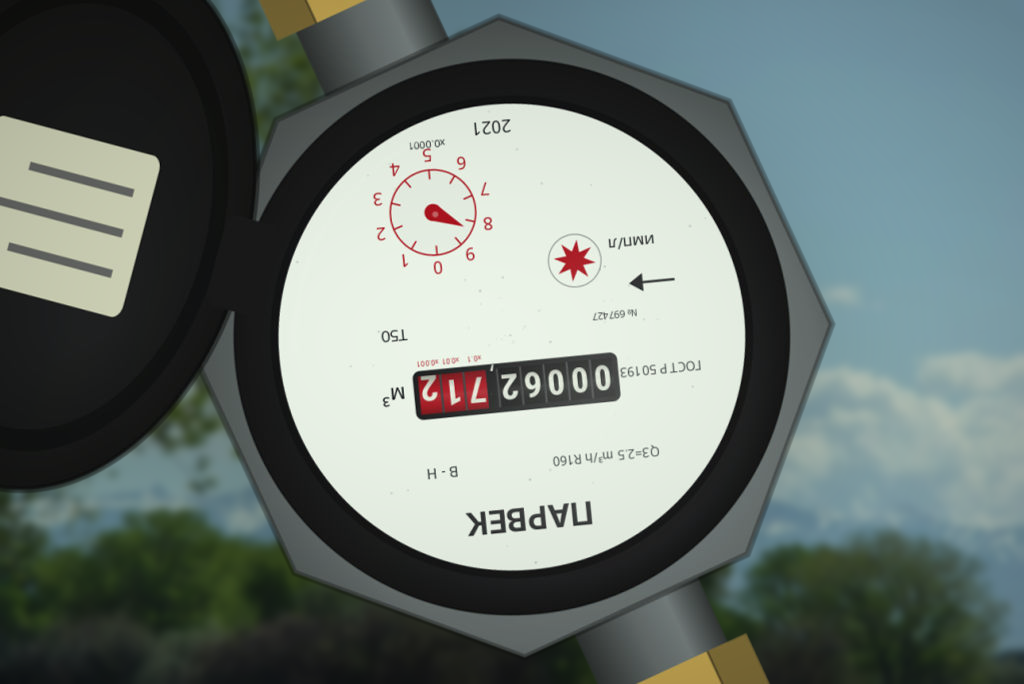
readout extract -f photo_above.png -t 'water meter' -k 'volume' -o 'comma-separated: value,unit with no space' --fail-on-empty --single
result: 62.7118,m³
